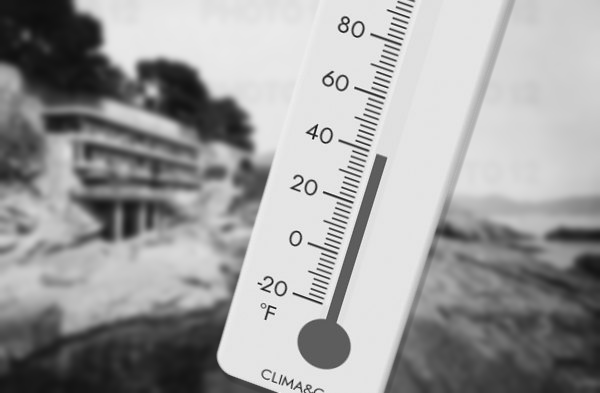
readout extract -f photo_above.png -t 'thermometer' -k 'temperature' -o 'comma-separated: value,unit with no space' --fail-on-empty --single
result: 40,°F
